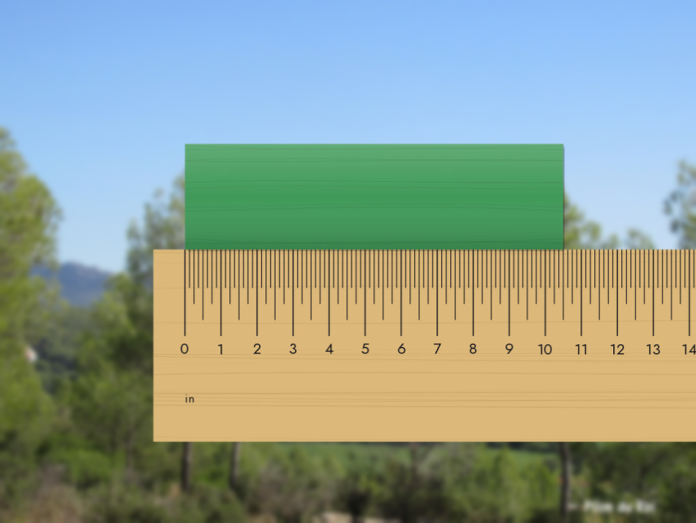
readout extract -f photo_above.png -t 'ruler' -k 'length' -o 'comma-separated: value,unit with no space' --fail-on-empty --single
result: 10.5,in
